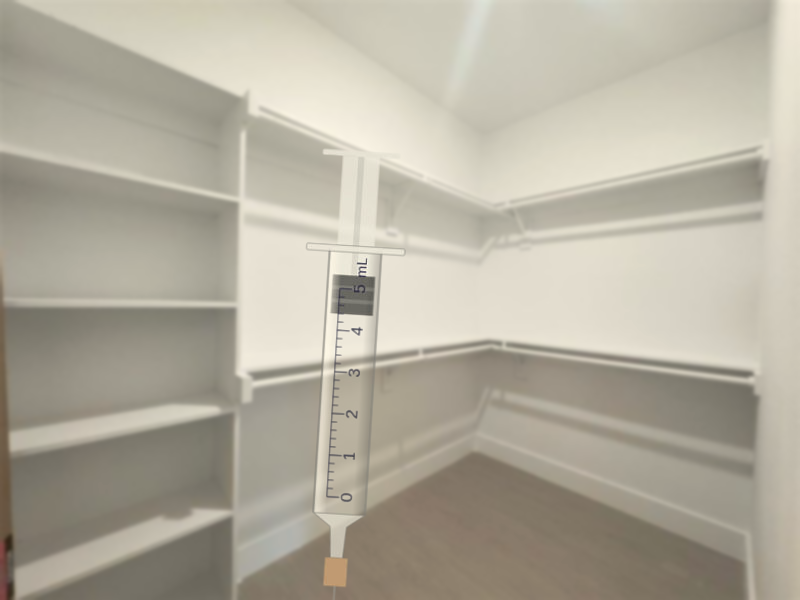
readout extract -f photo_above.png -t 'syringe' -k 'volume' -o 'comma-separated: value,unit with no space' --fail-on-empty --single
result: 4.4,mL
